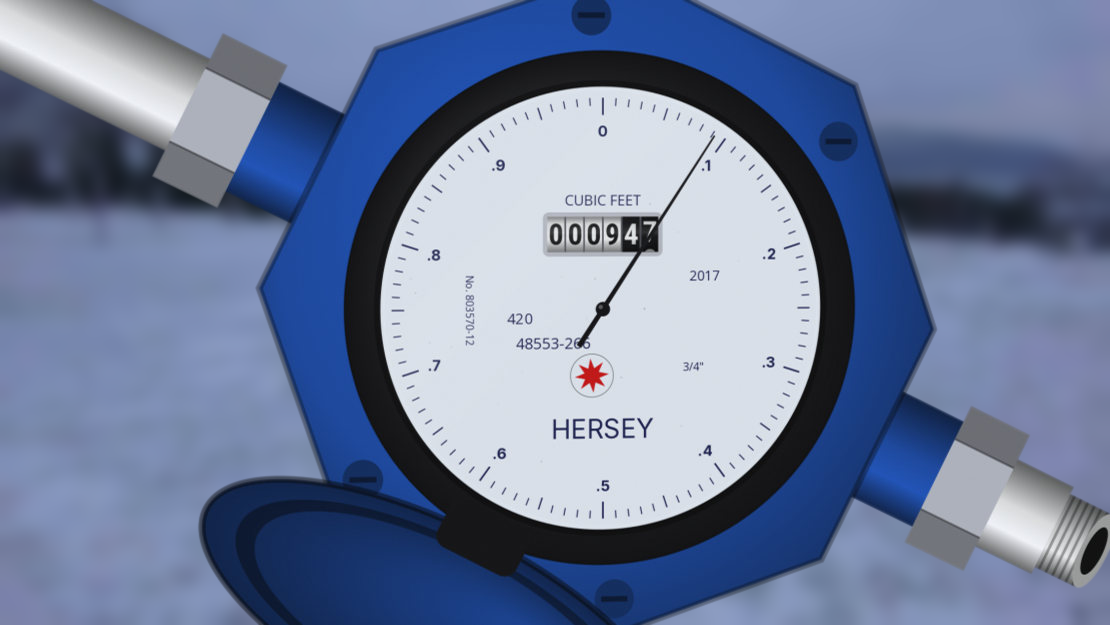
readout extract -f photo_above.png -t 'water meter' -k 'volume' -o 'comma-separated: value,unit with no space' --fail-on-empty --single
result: 947.09,ft³
